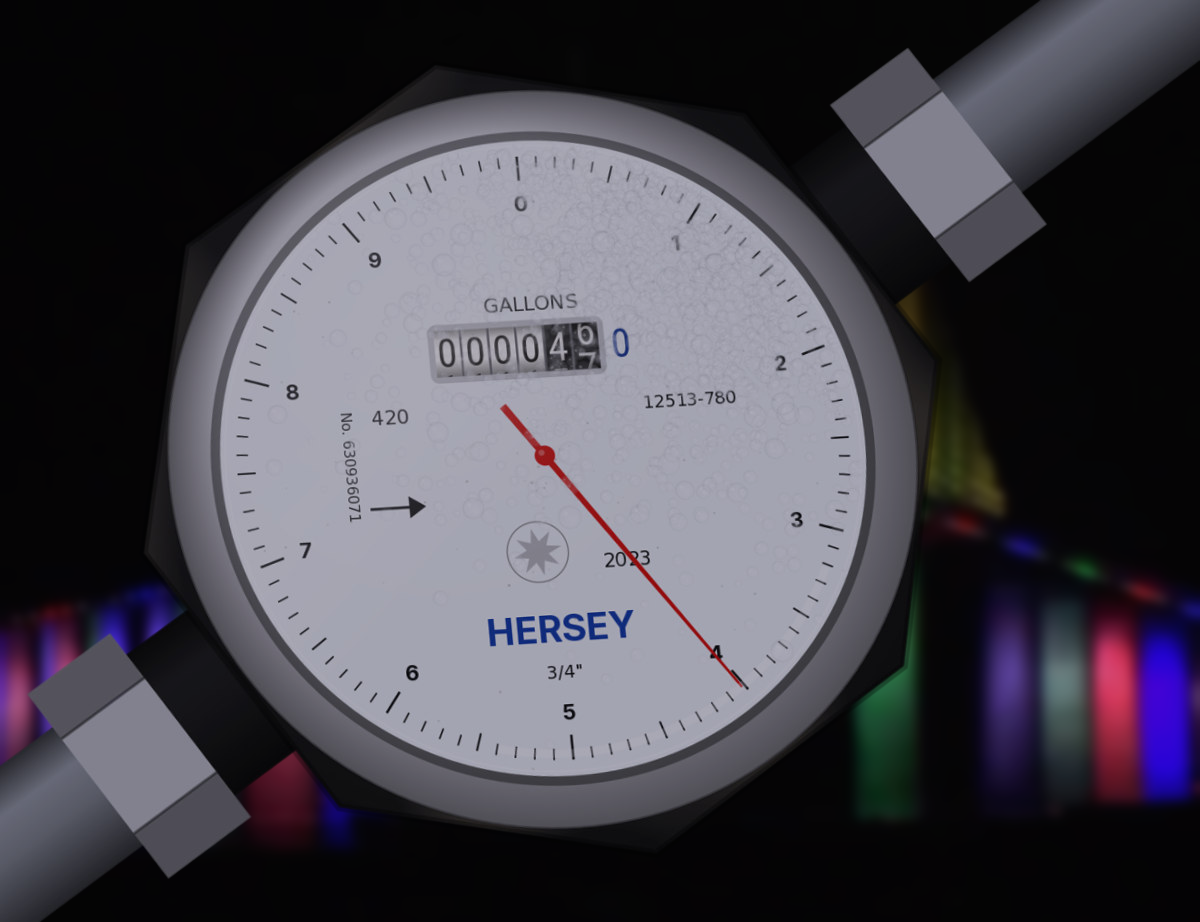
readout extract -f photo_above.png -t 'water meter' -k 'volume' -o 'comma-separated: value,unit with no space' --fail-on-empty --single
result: 464.0,gal
